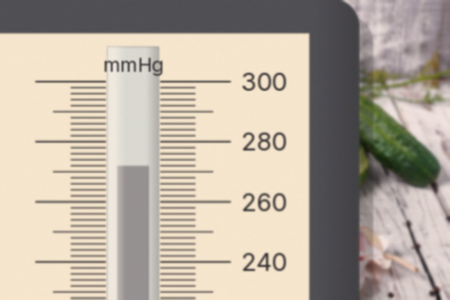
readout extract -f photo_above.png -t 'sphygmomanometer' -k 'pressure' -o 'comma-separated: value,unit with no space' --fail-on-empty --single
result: 272,mmHg
